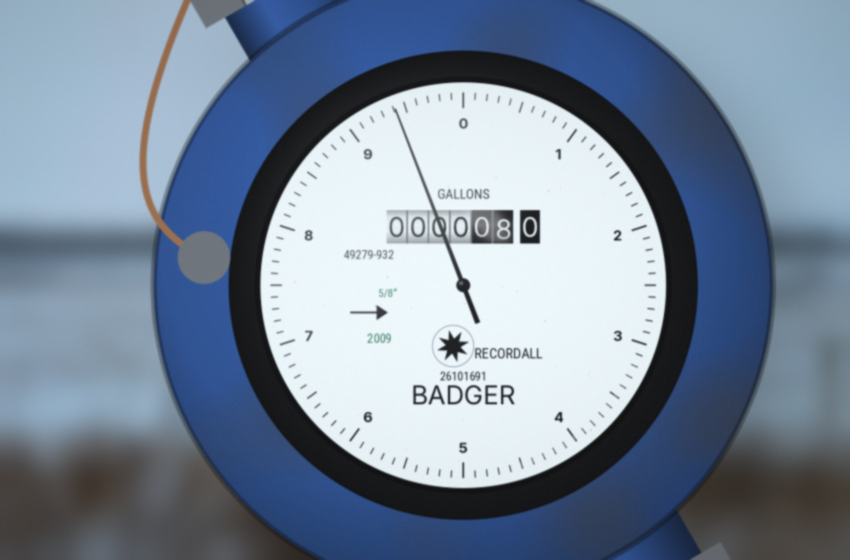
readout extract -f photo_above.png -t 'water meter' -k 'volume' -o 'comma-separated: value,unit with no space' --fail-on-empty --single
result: 79.4,gal
